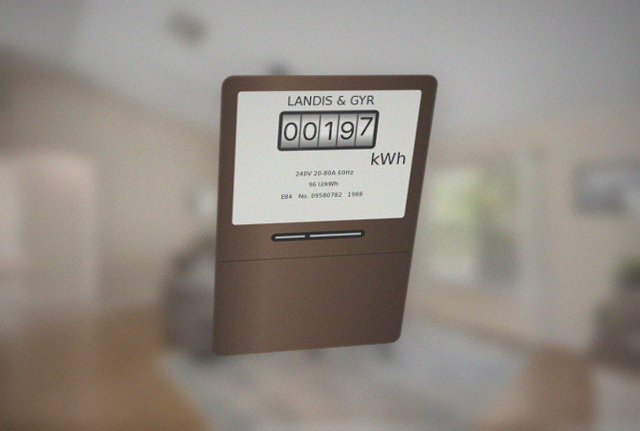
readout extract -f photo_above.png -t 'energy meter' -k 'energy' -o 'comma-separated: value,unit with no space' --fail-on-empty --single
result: 197,kWh
